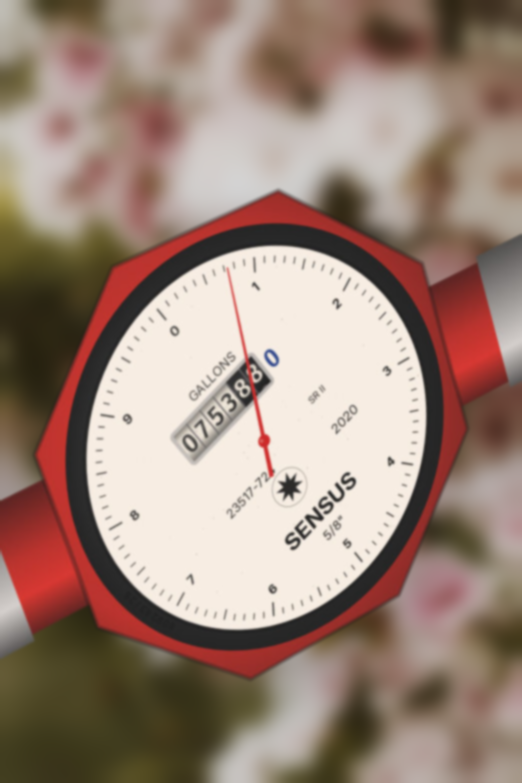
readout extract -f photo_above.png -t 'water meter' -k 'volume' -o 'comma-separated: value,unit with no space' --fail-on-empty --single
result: 753880.7,gal
